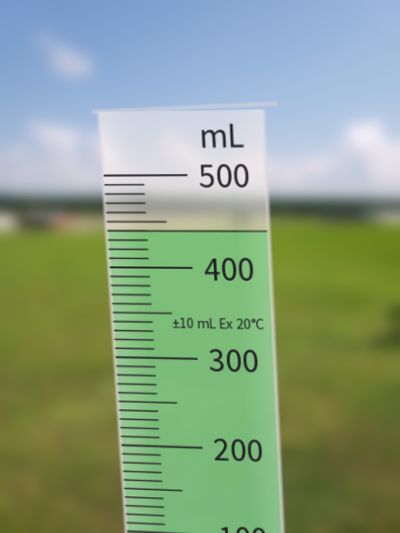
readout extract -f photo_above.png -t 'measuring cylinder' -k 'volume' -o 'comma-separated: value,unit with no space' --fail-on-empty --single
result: 440,mL
